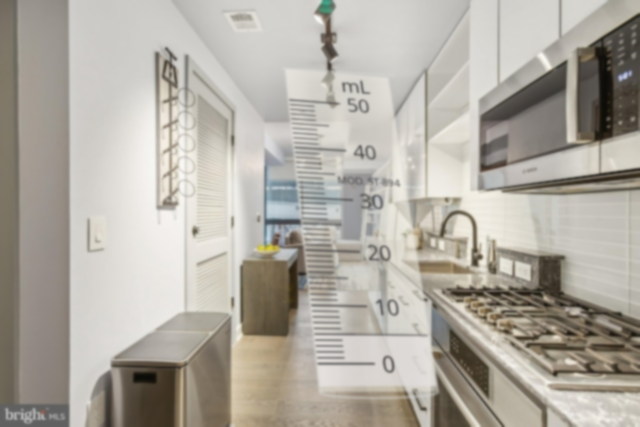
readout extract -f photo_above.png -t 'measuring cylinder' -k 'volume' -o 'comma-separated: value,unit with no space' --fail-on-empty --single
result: 5,mL
